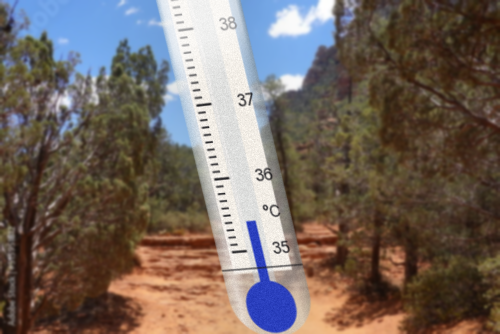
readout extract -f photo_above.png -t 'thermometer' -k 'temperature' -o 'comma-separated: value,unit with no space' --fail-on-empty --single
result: 35.4,°C
